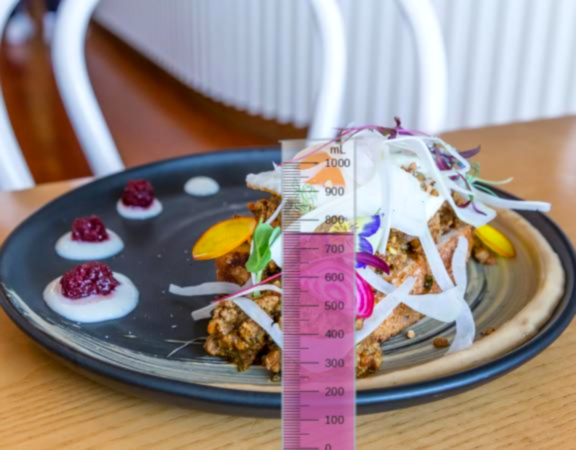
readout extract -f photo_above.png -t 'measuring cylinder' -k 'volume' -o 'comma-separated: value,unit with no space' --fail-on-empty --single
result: 750,mL
